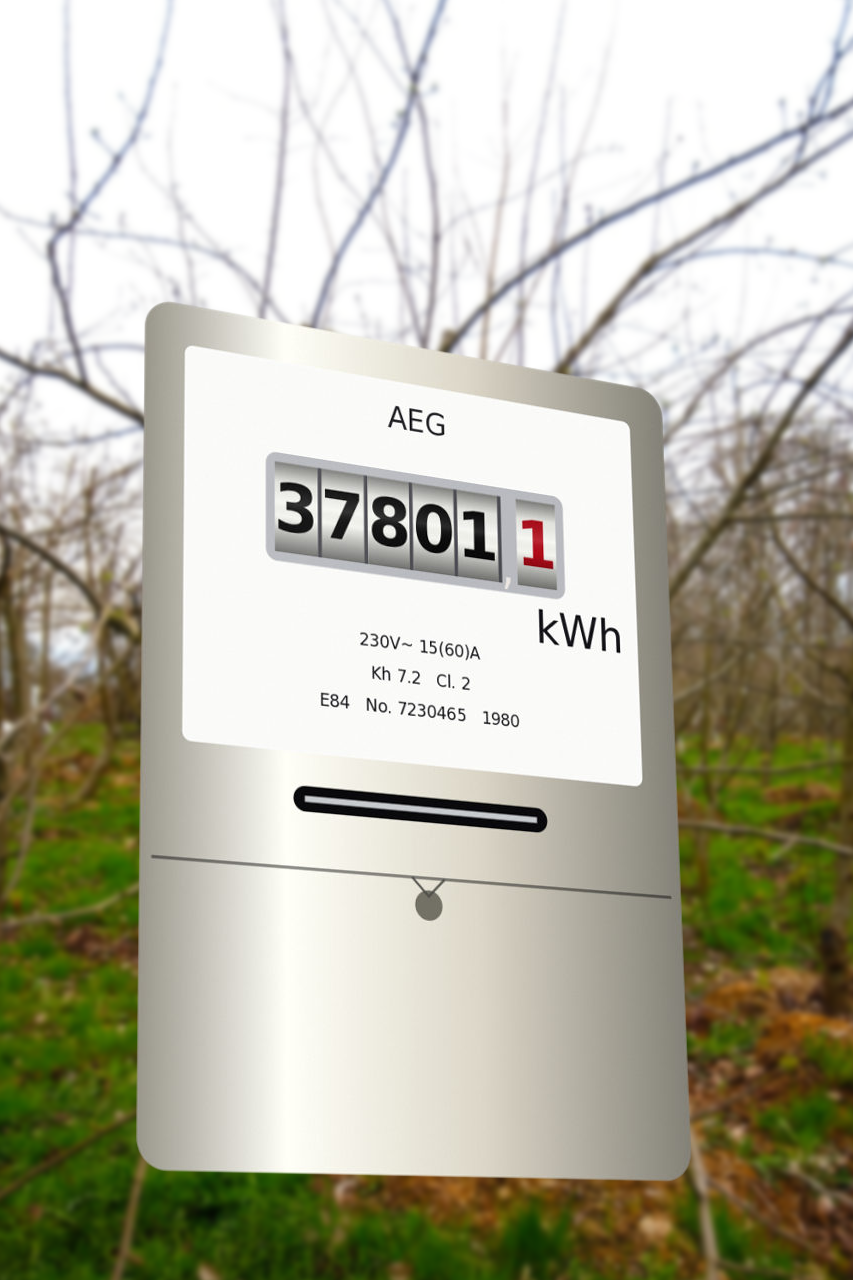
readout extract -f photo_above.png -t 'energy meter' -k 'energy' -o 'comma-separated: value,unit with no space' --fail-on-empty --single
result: 37801.1,kWh
